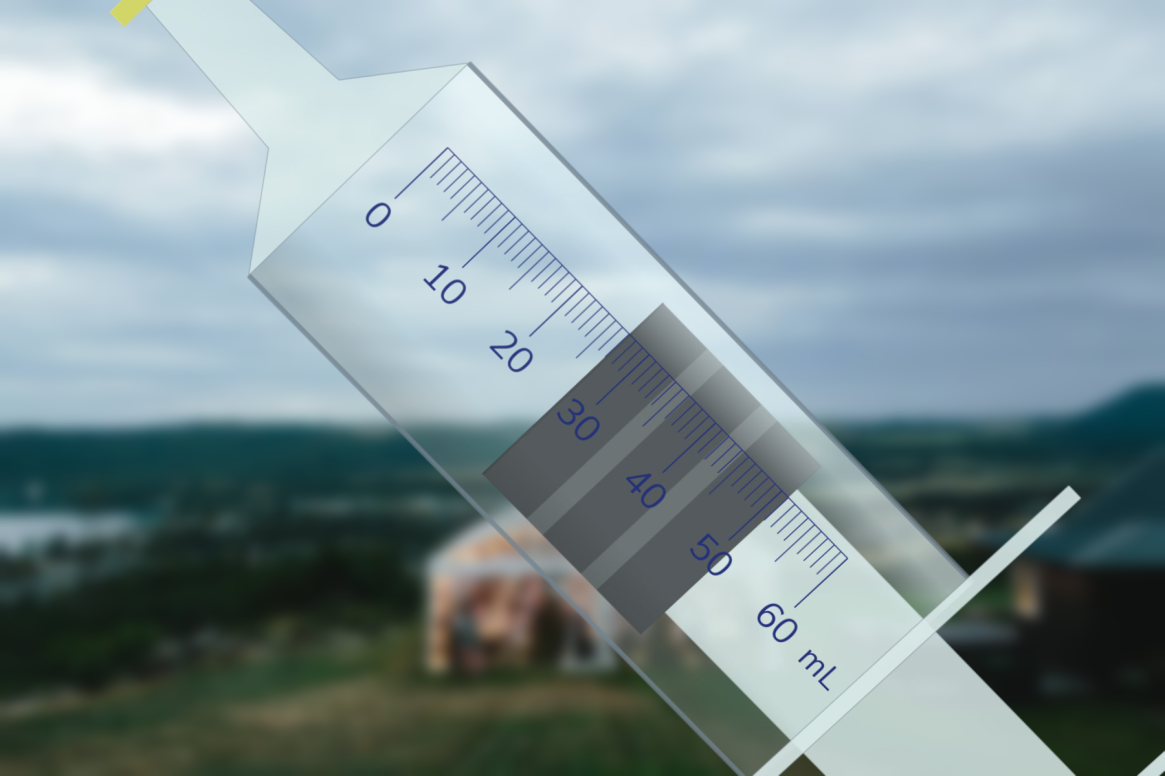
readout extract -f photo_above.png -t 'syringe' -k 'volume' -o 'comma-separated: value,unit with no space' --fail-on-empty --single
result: 27,mL
